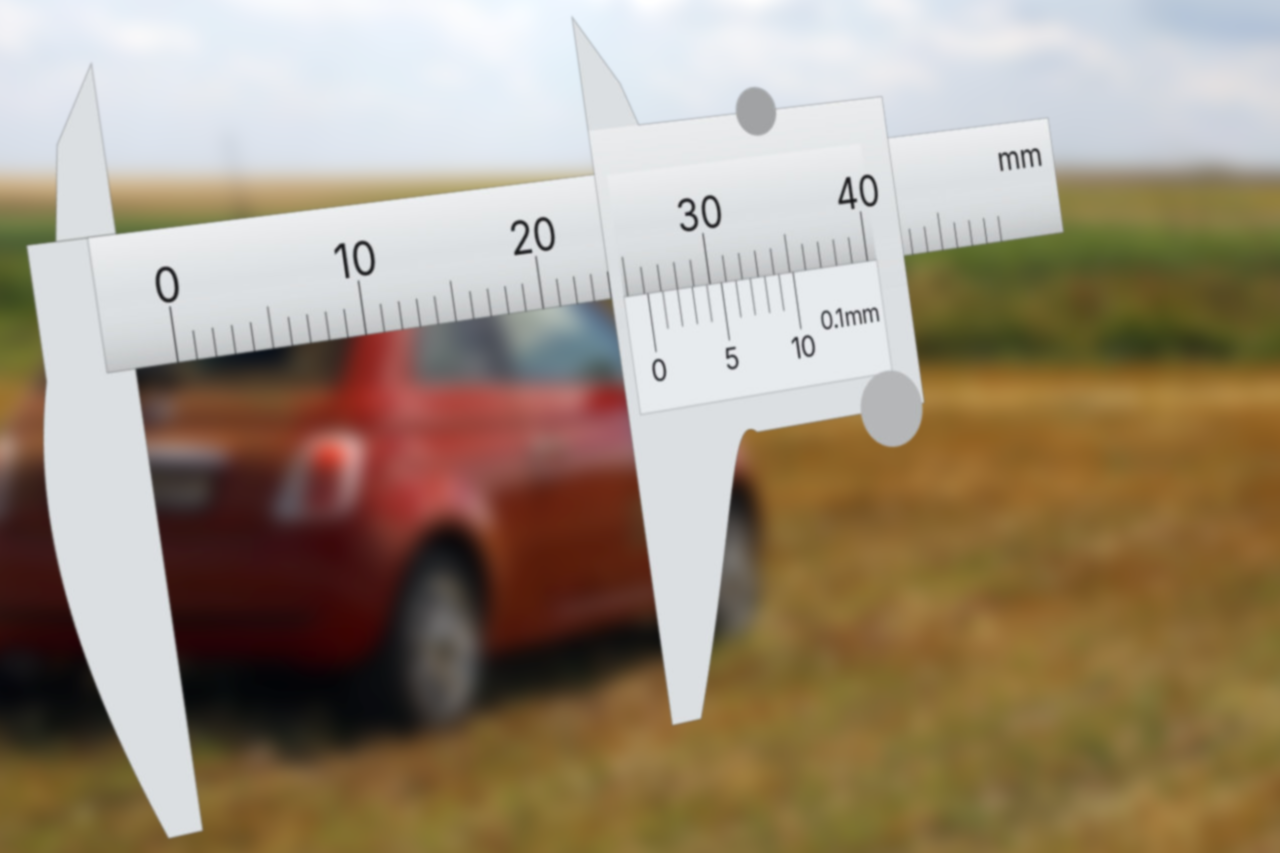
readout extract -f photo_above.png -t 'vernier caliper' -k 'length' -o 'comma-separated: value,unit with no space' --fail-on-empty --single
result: 26.2,mm
